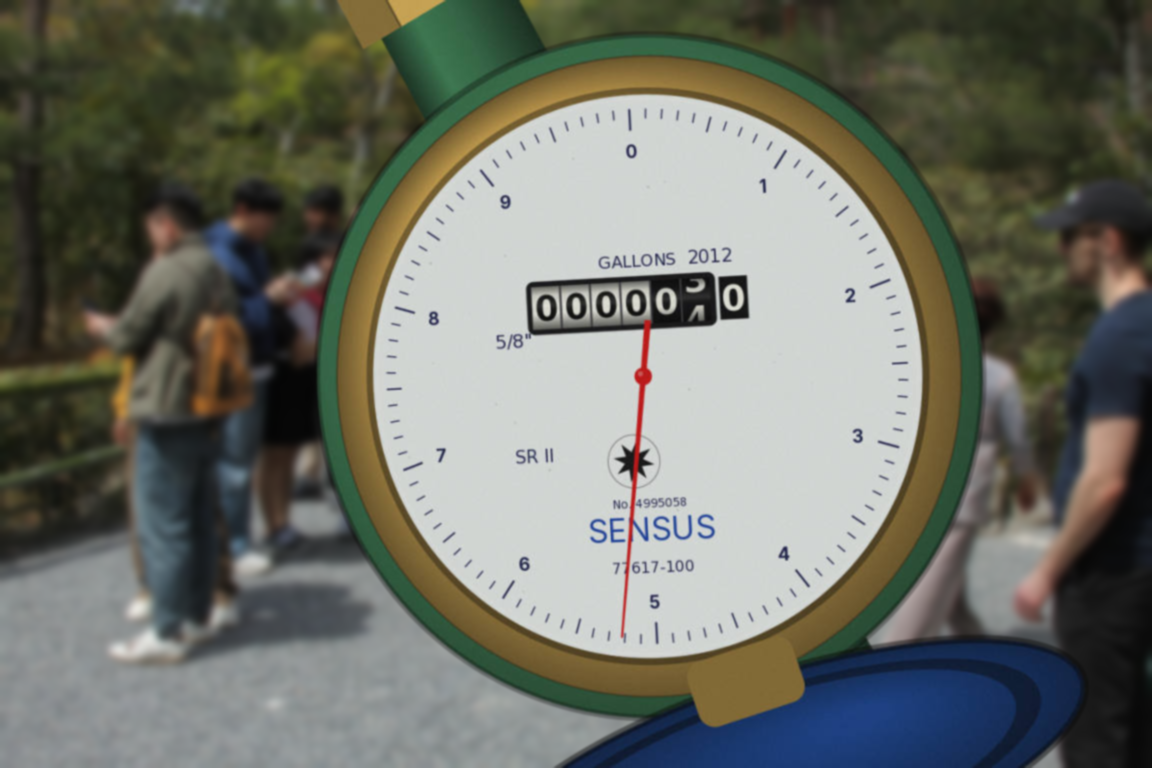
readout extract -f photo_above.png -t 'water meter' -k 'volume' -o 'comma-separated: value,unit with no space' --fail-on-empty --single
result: 35.2,gal
